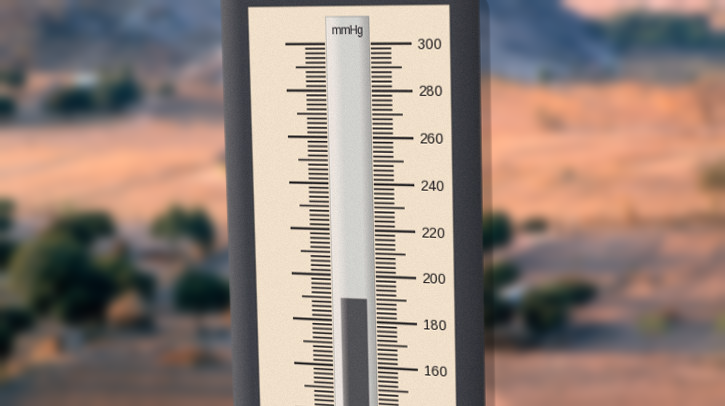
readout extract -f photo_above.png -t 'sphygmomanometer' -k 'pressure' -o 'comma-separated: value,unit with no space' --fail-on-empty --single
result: 190,mmHg
